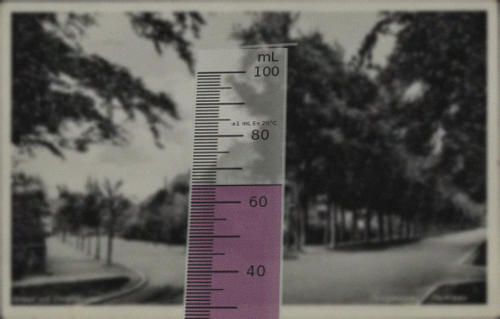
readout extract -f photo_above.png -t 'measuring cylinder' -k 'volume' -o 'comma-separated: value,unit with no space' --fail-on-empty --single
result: 65,mL
